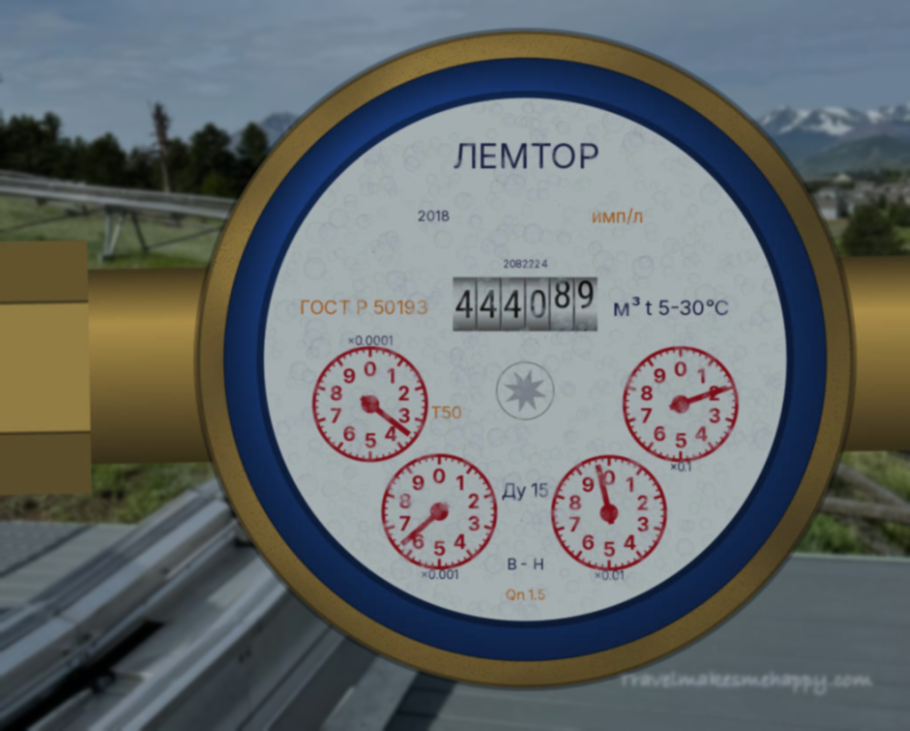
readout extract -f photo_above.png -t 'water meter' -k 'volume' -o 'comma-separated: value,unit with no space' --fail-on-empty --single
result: 444089.1963,m³
